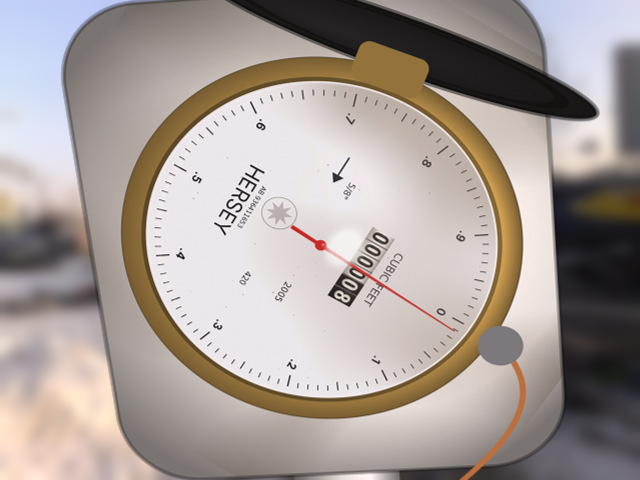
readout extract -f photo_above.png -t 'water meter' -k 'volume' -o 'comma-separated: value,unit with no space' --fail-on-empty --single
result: 8.01,ft³
